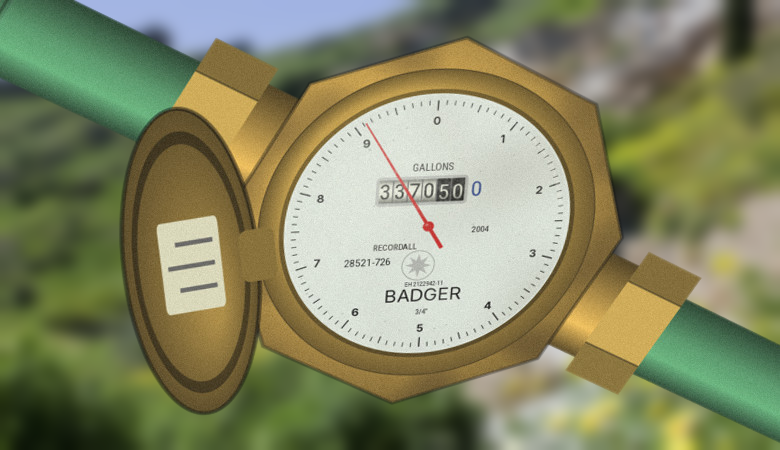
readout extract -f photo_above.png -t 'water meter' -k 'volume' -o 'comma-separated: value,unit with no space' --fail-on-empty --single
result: 3370499.1,gal
